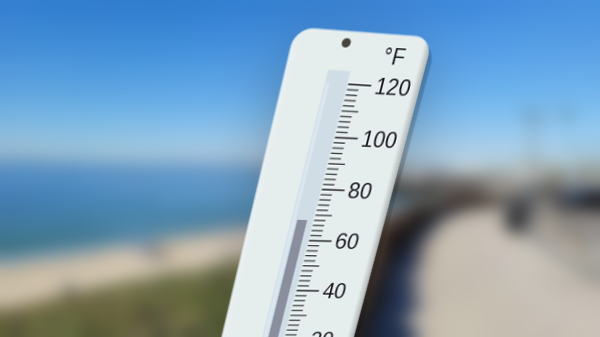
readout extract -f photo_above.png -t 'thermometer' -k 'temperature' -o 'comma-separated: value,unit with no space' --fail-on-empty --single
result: 68,°F
